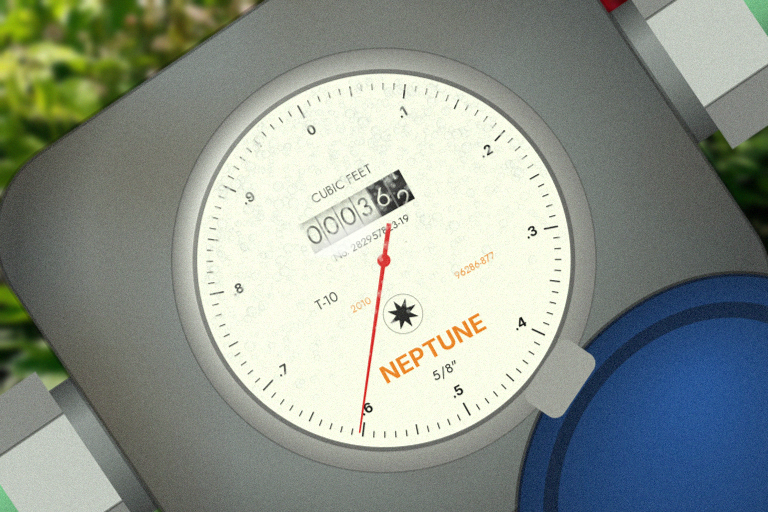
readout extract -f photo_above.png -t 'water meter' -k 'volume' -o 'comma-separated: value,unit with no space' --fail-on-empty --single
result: 361.60,ft³
